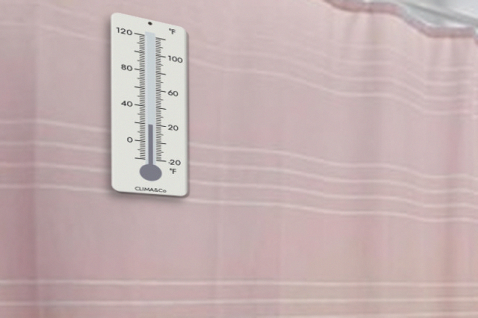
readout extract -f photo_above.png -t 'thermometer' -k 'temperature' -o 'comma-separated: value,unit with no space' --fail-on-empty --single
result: 20,°F
